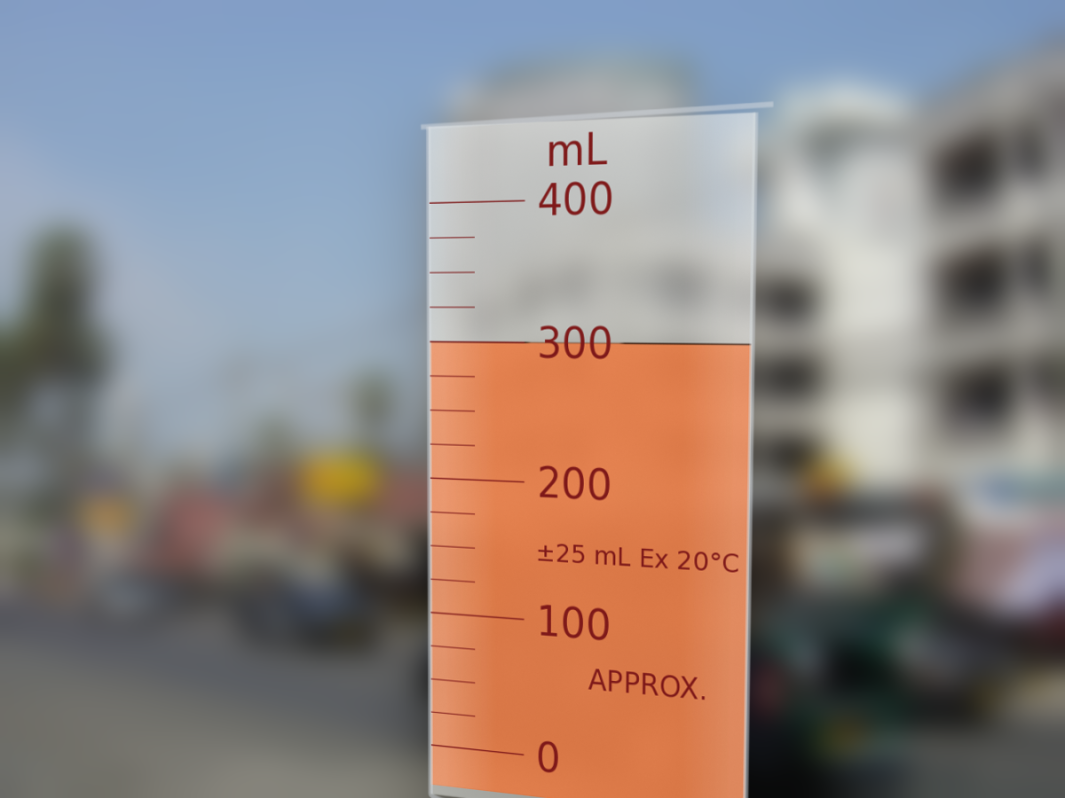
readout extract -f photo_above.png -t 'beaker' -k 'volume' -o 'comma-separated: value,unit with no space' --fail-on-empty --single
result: 300,mL
